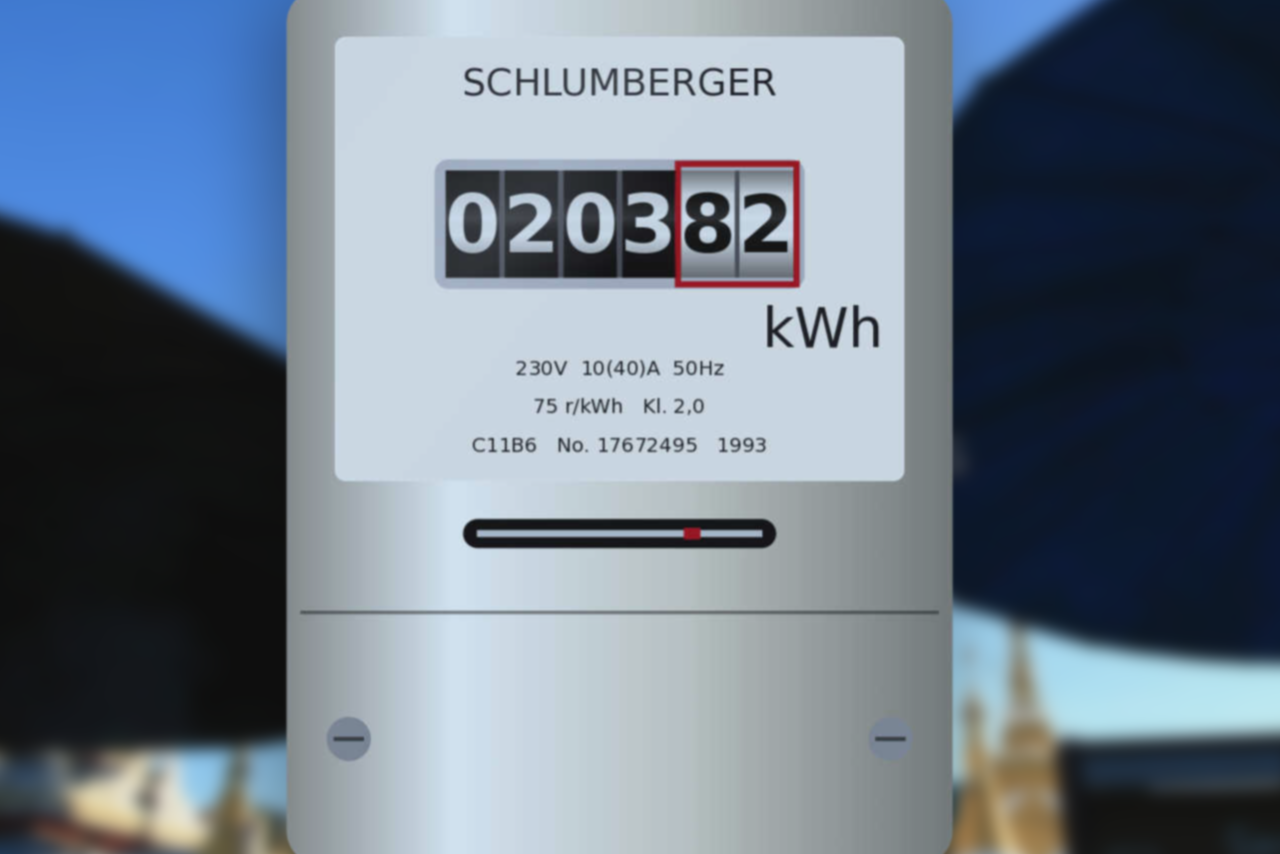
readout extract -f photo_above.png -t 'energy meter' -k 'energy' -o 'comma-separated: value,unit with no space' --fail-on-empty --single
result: 203.82,kWh
